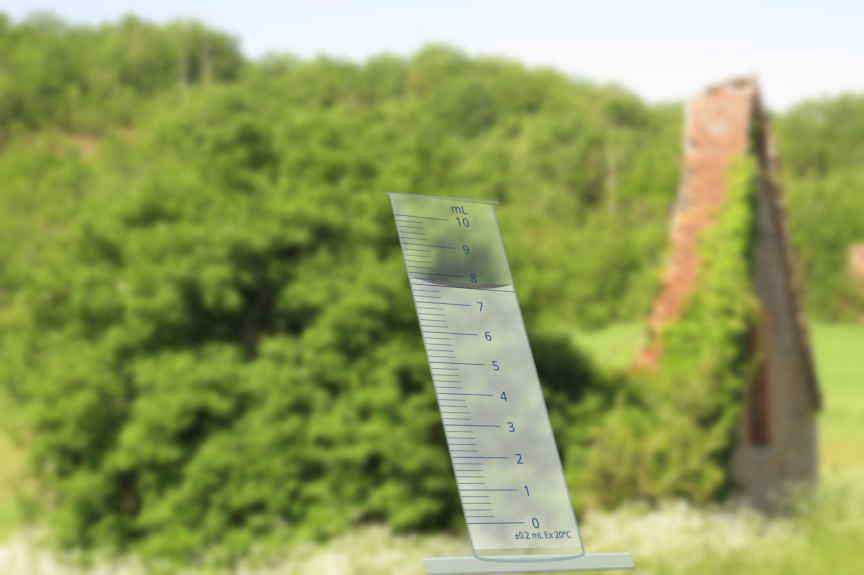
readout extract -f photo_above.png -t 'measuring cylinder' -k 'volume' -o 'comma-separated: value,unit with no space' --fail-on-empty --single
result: 7.6,mL
